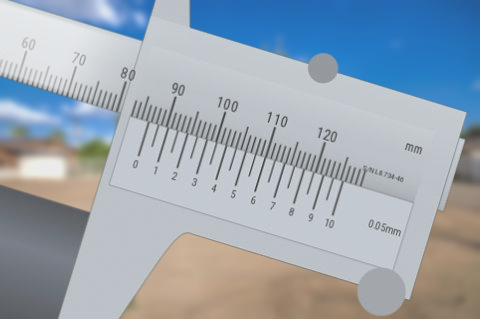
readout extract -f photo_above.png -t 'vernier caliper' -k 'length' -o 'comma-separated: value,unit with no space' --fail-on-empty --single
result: 86.5,mm
